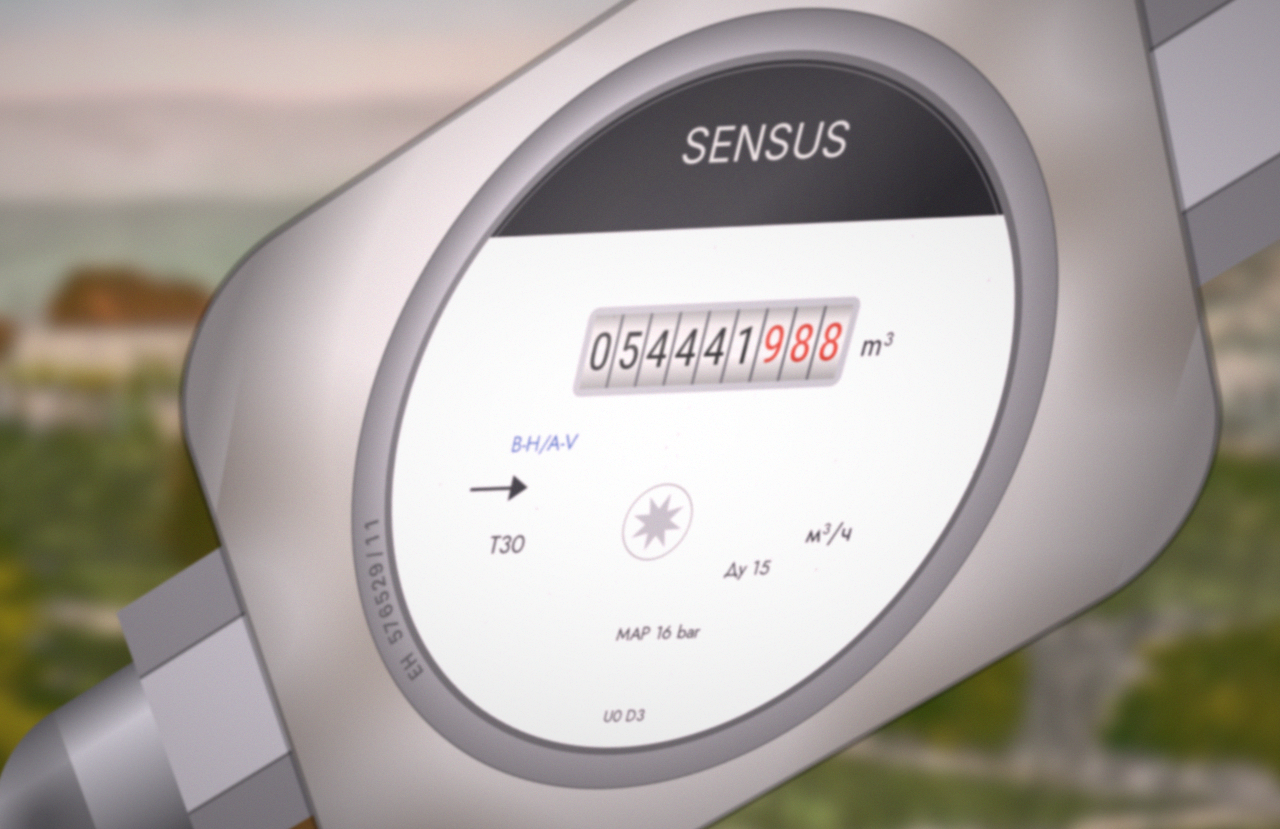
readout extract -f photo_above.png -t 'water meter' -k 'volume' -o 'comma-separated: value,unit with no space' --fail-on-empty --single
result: 54441.988,m³
